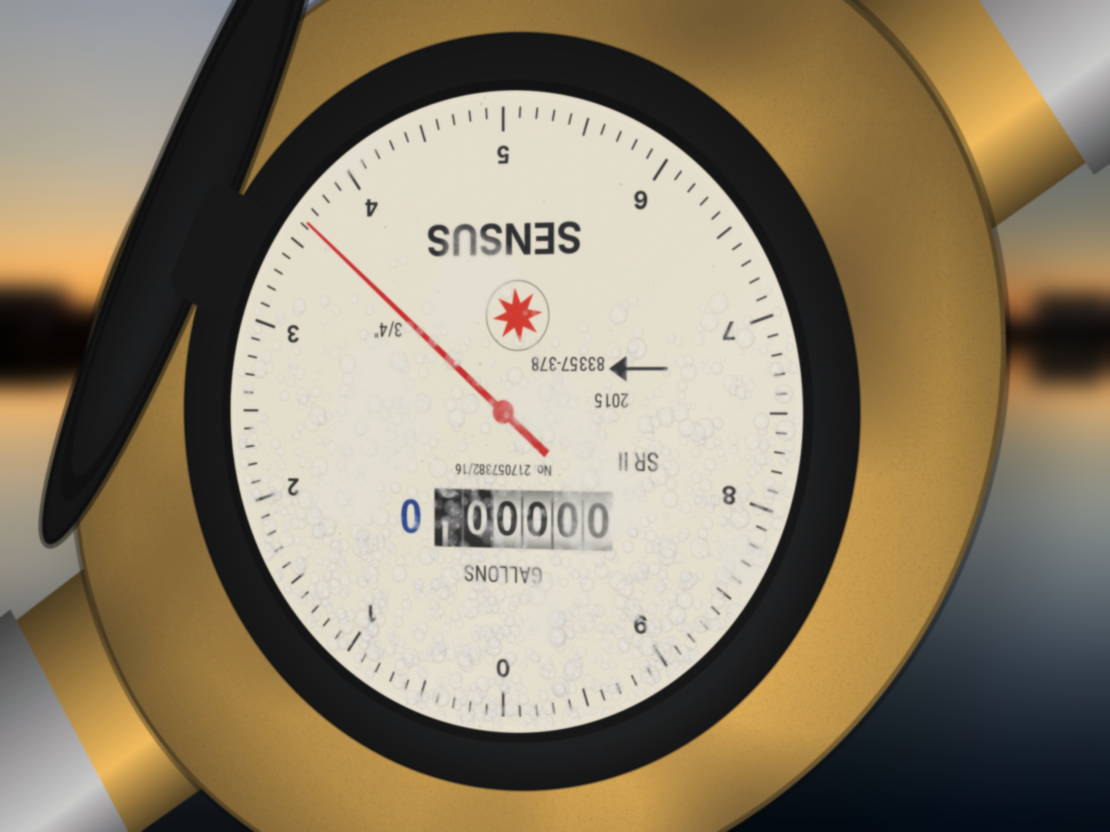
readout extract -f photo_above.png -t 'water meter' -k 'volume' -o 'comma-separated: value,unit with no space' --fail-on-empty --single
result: 13.6,gal
